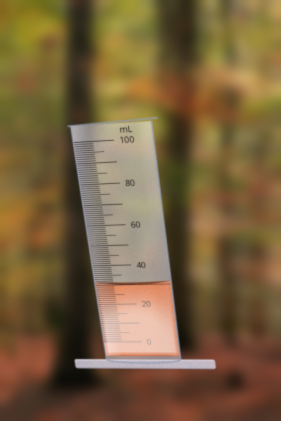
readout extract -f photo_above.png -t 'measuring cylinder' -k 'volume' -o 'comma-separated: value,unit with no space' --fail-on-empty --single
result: 30,mL
